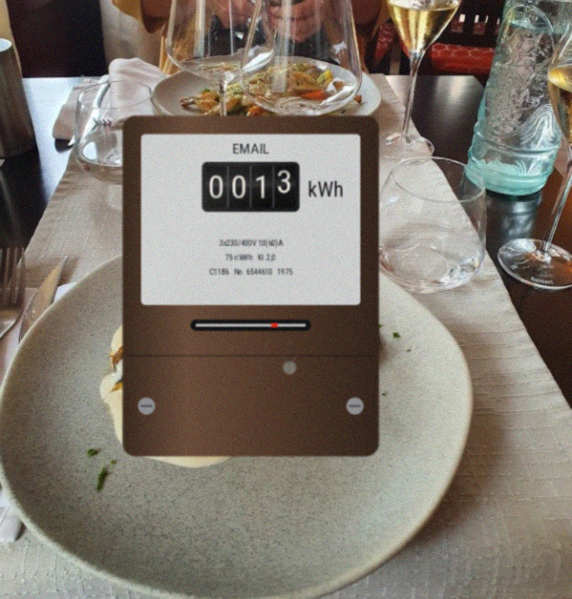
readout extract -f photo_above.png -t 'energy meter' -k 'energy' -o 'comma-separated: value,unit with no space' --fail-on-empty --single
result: 13,kWh
